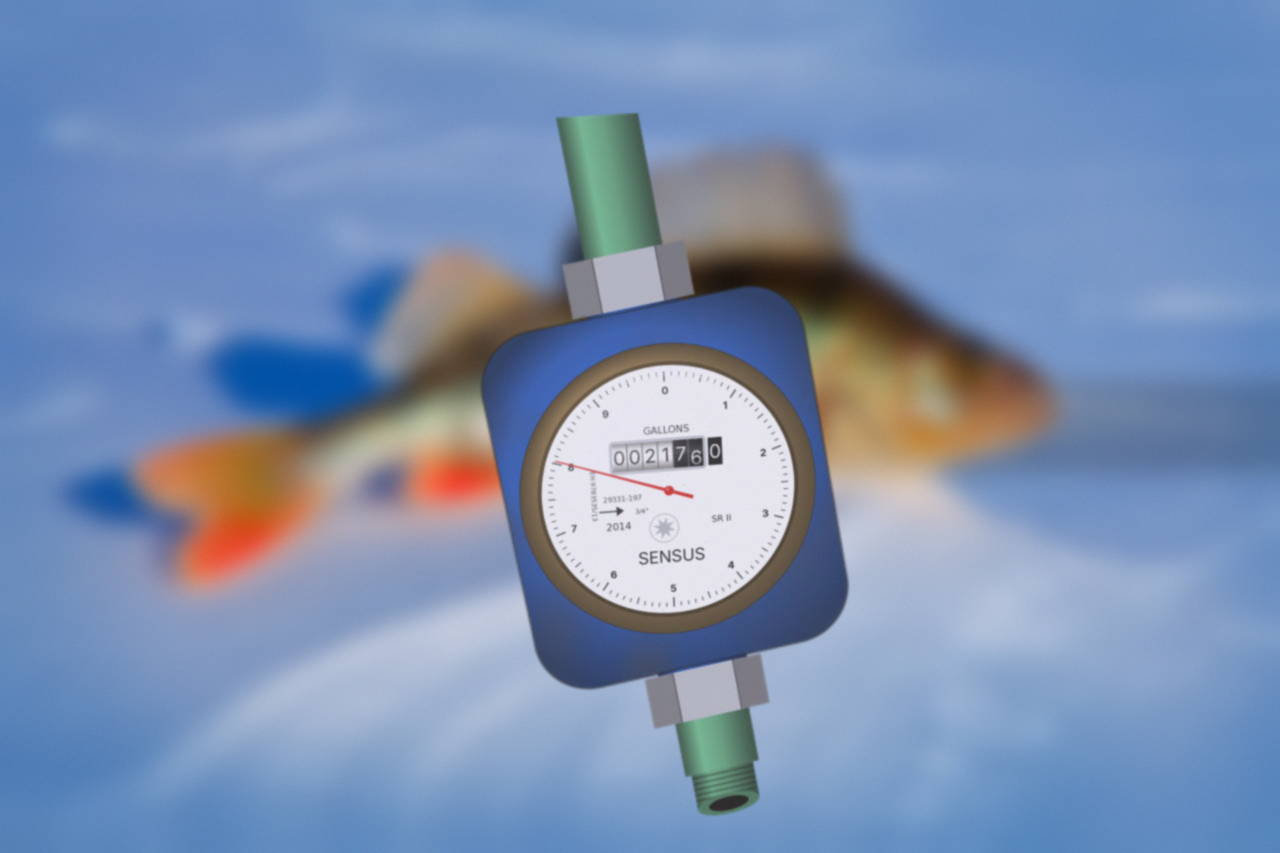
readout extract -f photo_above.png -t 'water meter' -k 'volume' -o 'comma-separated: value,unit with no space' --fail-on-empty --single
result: 21758.0,gal
